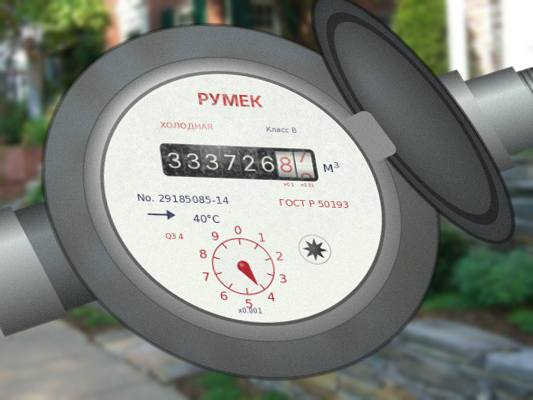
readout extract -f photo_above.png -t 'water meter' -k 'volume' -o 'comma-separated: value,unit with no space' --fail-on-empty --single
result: 333726.874,m³
